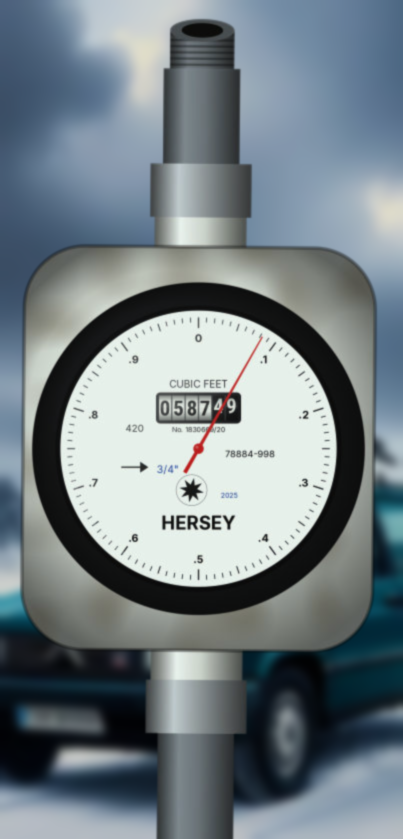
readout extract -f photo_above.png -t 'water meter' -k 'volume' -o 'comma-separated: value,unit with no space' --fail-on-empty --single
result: 58749.08,ft³
